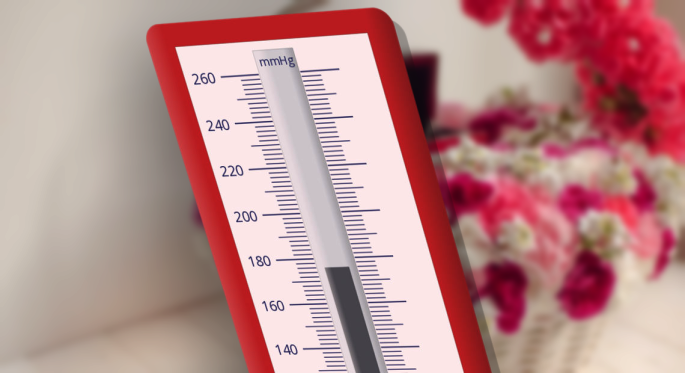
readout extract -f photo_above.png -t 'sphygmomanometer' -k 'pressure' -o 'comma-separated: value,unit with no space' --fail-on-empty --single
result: 176,mmHg
